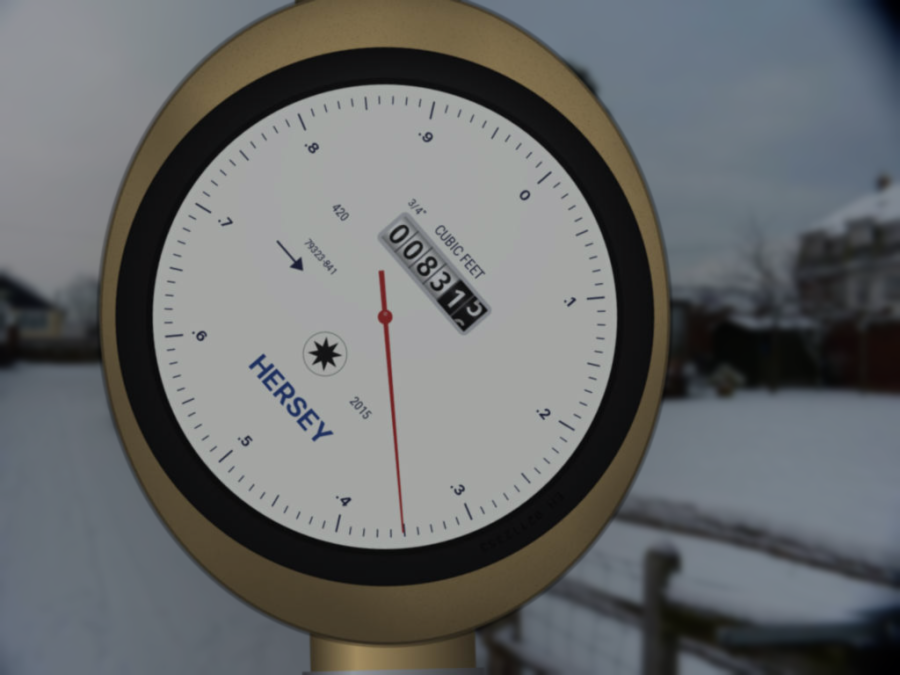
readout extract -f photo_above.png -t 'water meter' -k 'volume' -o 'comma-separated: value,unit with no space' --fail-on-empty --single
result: 8315.35,ft³
